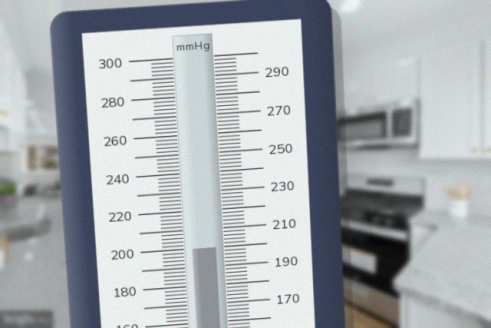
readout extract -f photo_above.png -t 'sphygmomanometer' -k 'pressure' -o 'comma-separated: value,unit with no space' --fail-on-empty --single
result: 200,mmHg
